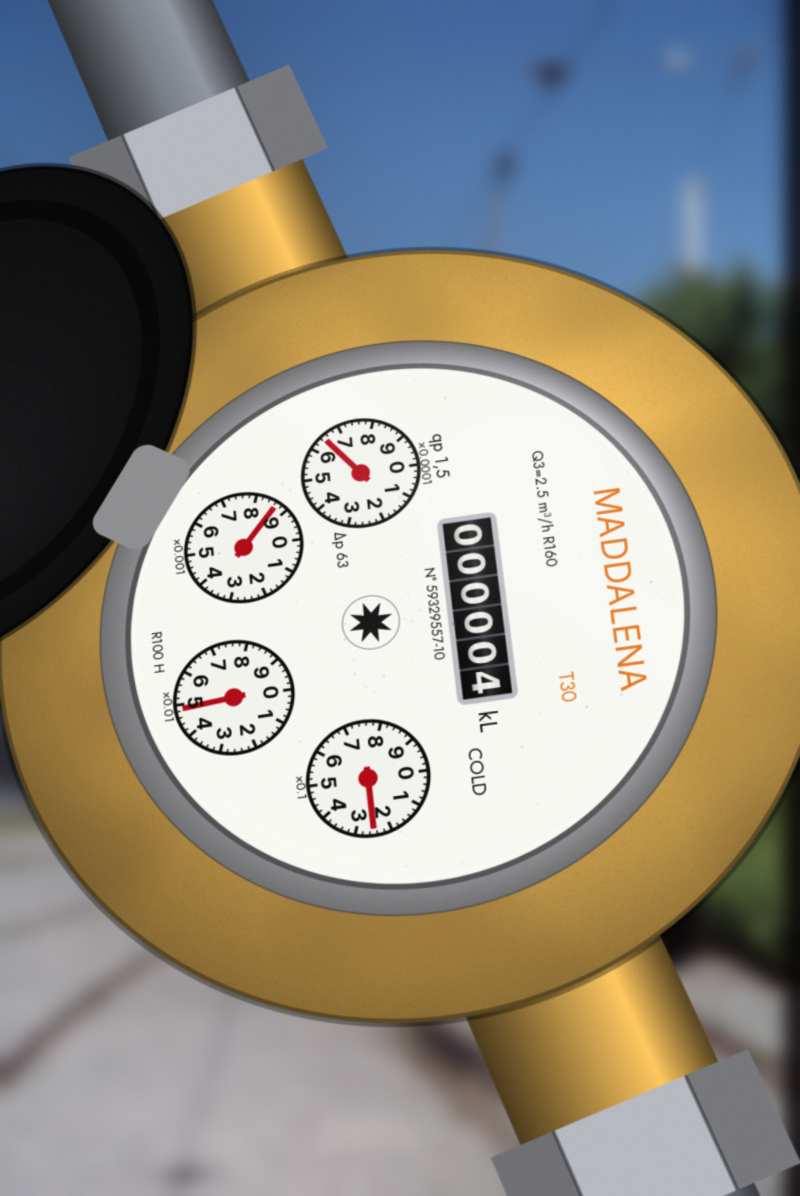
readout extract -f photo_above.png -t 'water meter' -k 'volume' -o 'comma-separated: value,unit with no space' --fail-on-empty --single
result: 4.2486,kL
